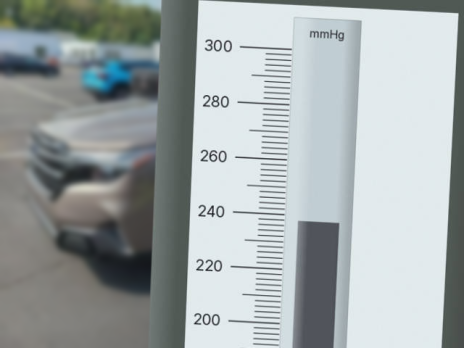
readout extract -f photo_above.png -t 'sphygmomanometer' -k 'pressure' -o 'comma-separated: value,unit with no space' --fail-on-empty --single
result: 238,mmHg
